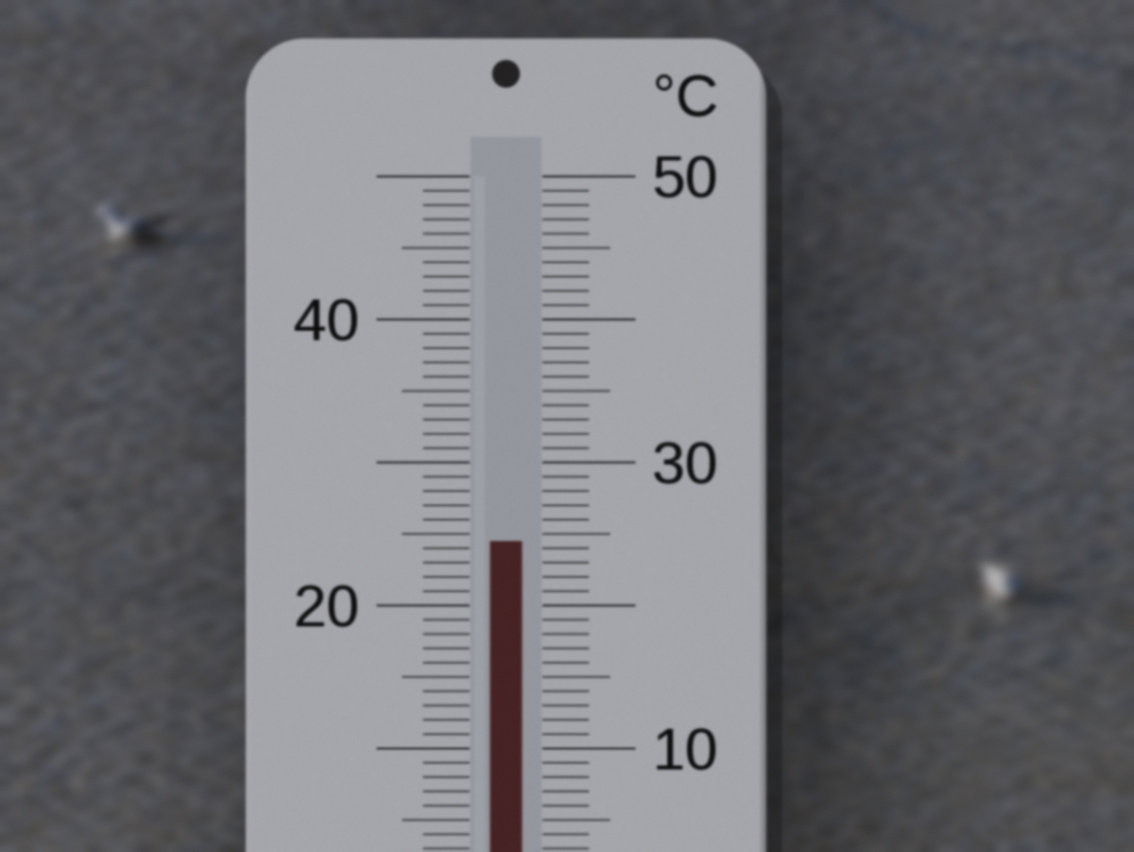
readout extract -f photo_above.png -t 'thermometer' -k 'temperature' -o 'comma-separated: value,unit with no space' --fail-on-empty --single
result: 24.5,°C
